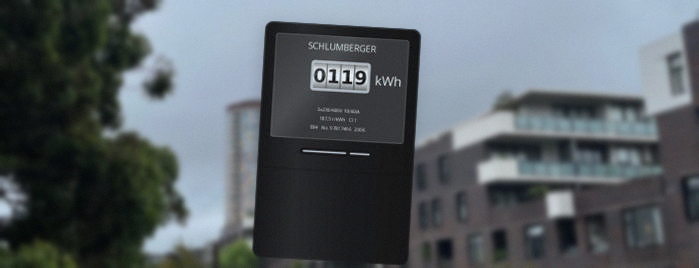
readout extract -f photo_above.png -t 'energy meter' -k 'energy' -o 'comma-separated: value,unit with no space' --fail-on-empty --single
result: 119,kWh
